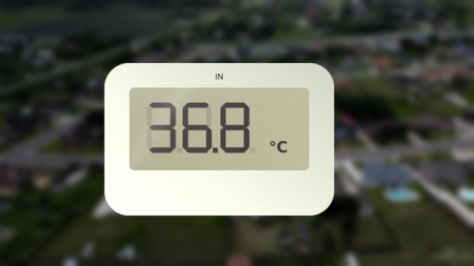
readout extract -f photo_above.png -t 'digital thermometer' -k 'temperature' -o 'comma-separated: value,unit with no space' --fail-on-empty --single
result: 36.8,°C
